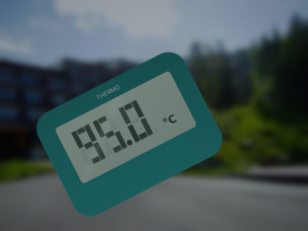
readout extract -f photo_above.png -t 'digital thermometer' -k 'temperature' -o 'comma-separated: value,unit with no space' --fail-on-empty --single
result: 95.0,°C
